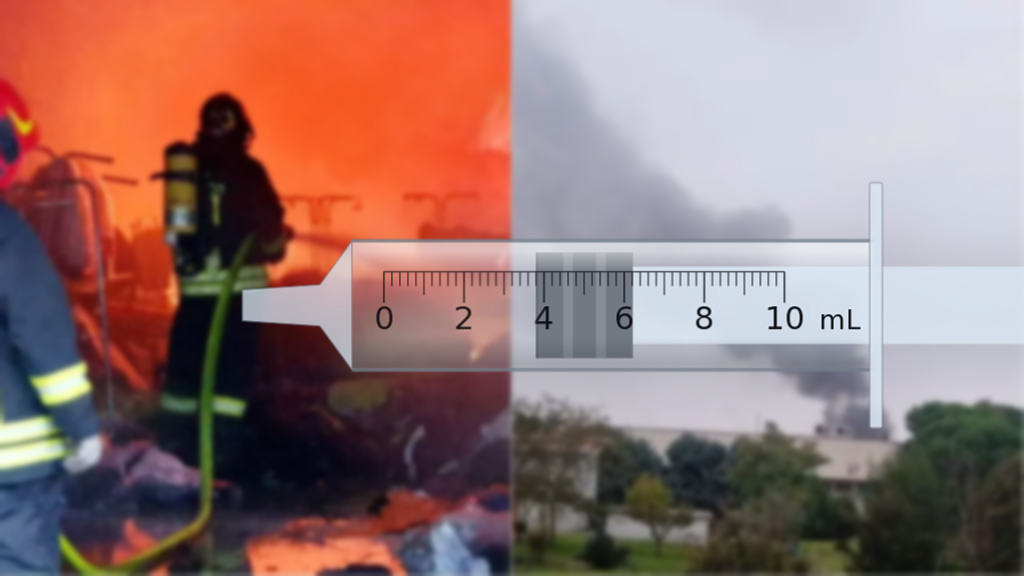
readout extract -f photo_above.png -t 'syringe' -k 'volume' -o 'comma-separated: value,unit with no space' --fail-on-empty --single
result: 3.8,mL
